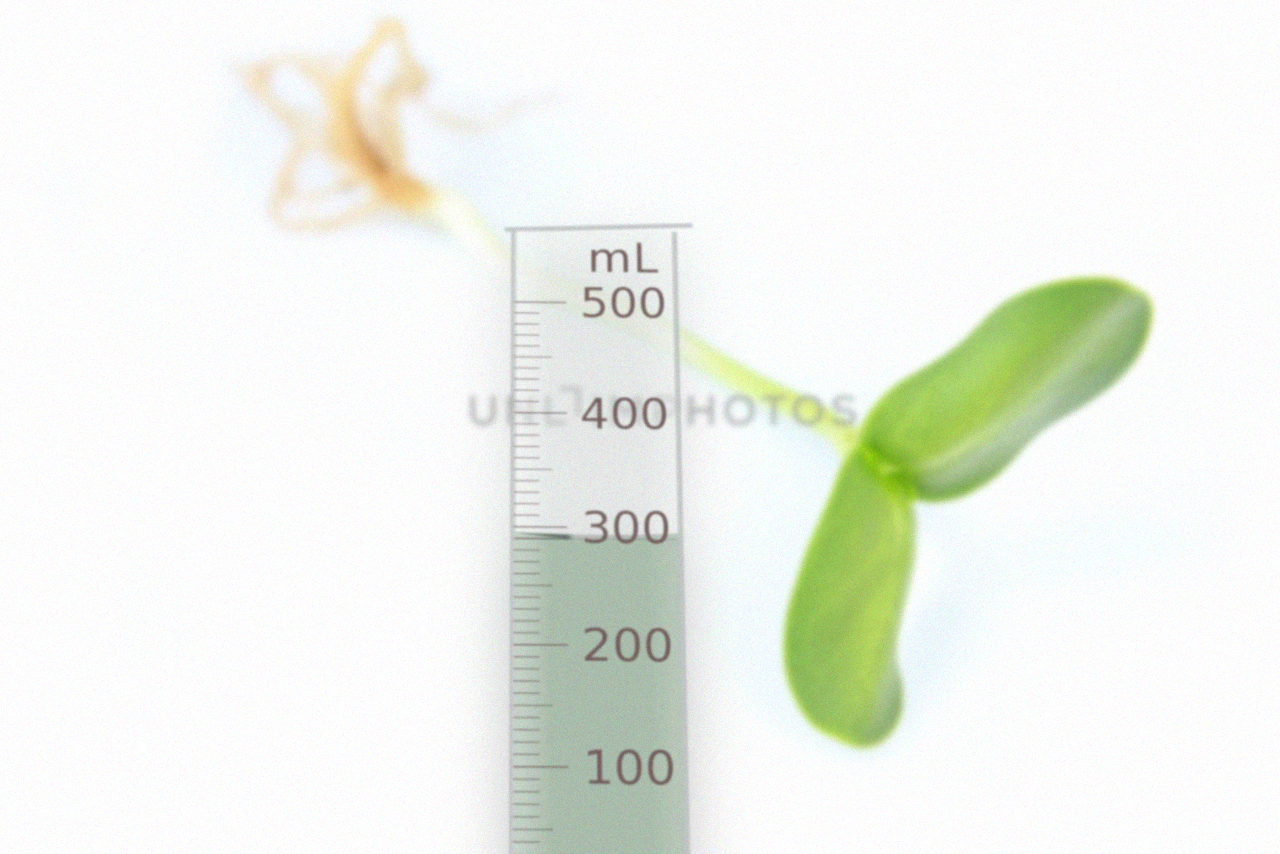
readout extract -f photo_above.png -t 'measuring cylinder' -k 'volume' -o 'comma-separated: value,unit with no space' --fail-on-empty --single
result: 290,mL
